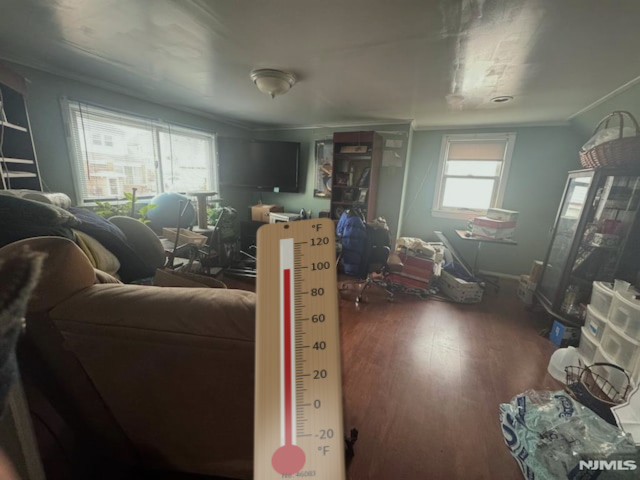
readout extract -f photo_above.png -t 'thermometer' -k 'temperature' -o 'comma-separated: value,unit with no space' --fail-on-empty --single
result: 100,°F
